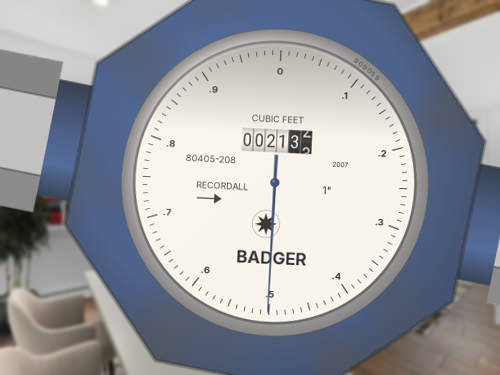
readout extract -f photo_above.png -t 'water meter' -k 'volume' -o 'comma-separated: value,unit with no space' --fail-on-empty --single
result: 2132.50,ft³
